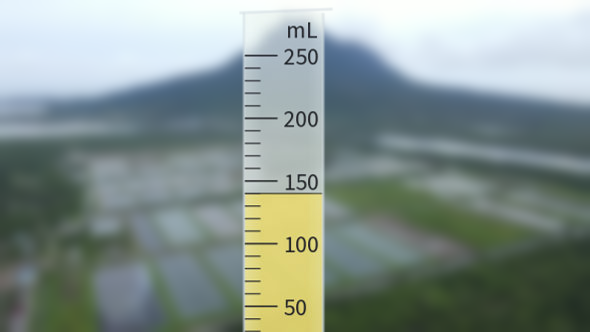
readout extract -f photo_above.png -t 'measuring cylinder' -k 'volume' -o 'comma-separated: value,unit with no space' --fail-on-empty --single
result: 140,mL
